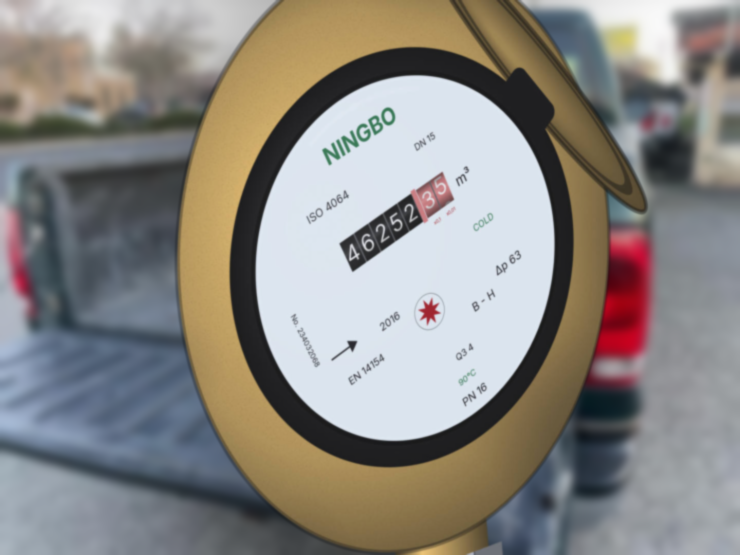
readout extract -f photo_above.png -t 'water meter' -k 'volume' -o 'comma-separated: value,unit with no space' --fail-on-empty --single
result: 46252.35,m³
